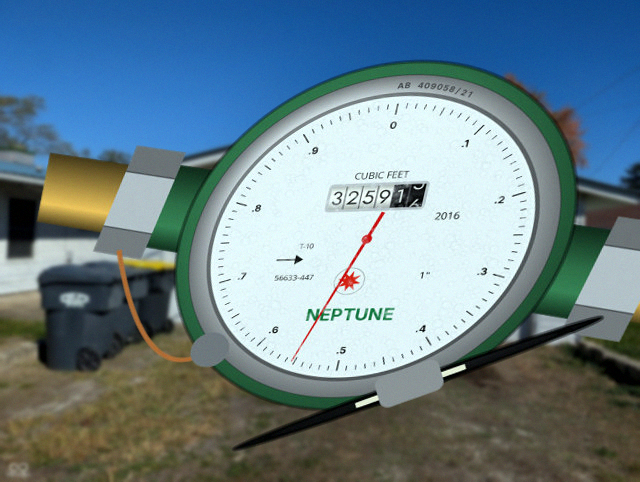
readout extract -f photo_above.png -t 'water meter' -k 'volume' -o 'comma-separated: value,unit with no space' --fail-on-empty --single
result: 325915.55,ft³
